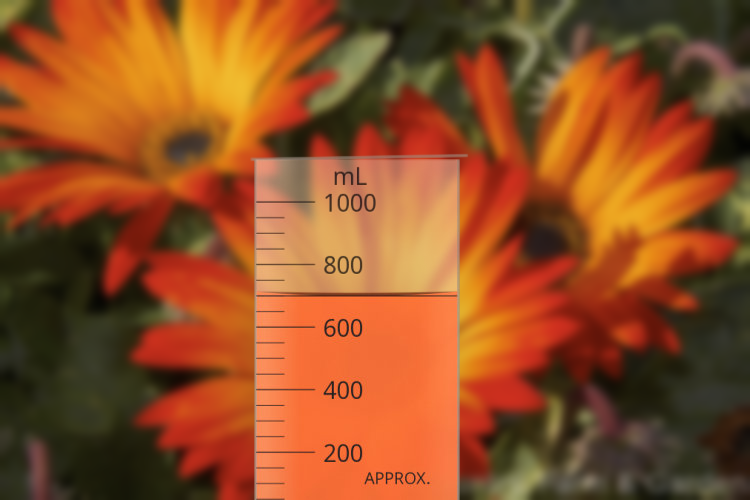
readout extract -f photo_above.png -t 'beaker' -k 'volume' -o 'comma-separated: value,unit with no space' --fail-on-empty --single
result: 700,mL
